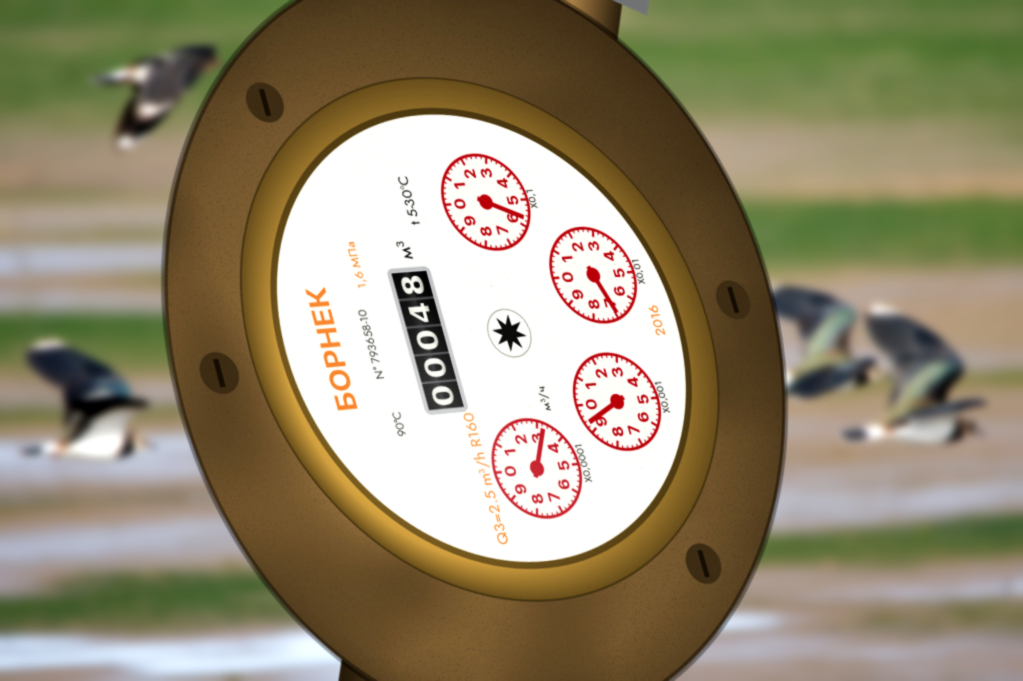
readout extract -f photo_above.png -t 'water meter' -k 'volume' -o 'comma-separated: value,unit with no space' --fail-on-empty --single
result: 48.5693,m³
